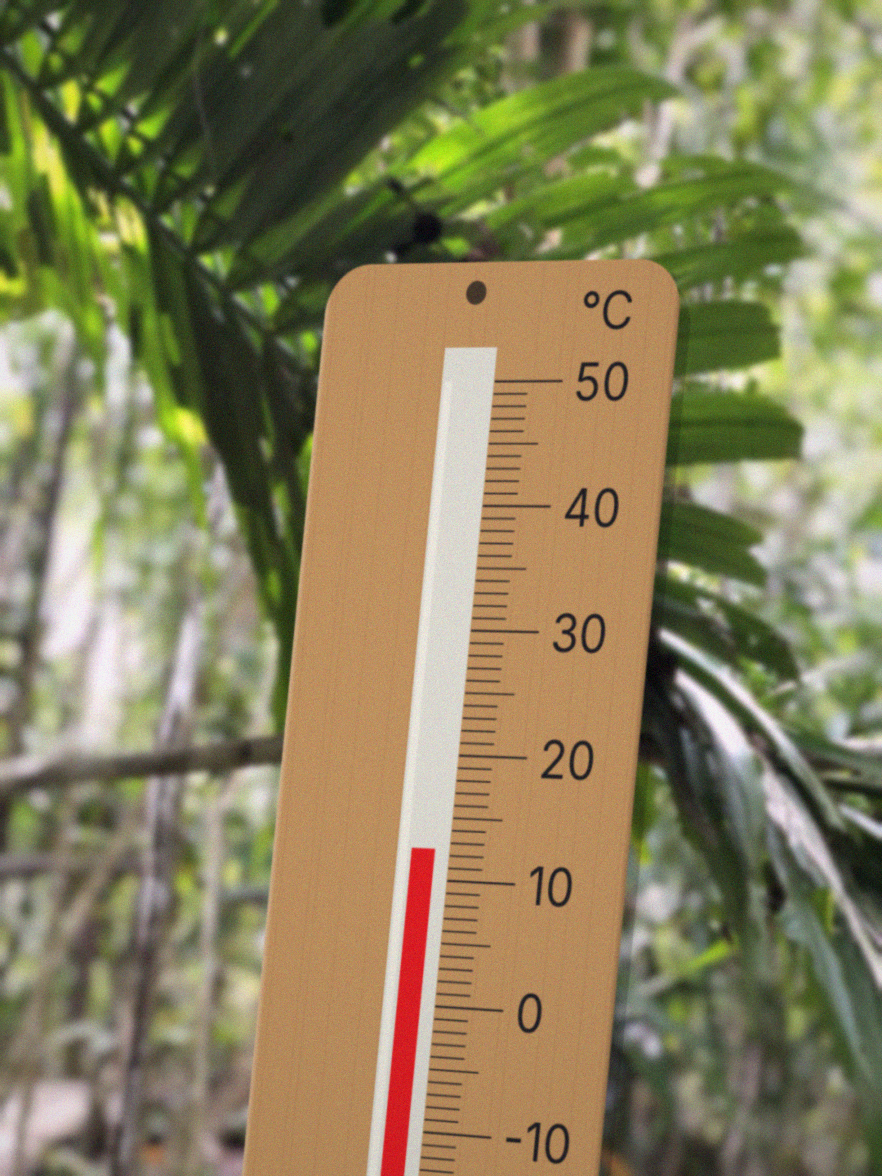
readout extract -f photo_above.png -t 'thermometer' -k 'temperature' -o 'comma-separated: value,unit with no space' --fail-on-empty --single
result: 12.5,°C
